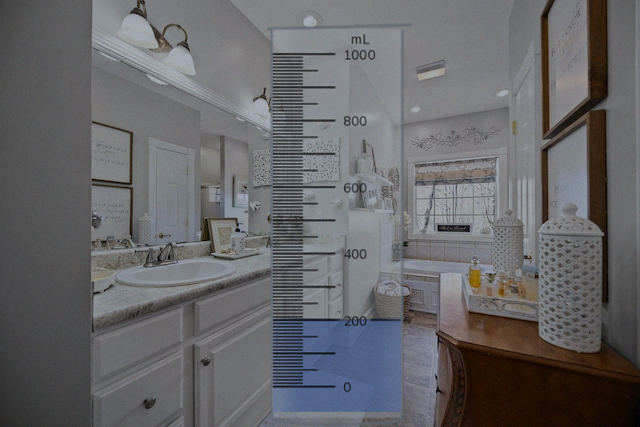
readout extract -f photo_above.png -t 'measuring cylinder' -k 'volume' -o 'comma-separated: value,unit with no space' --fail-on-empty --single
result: 200,mL
